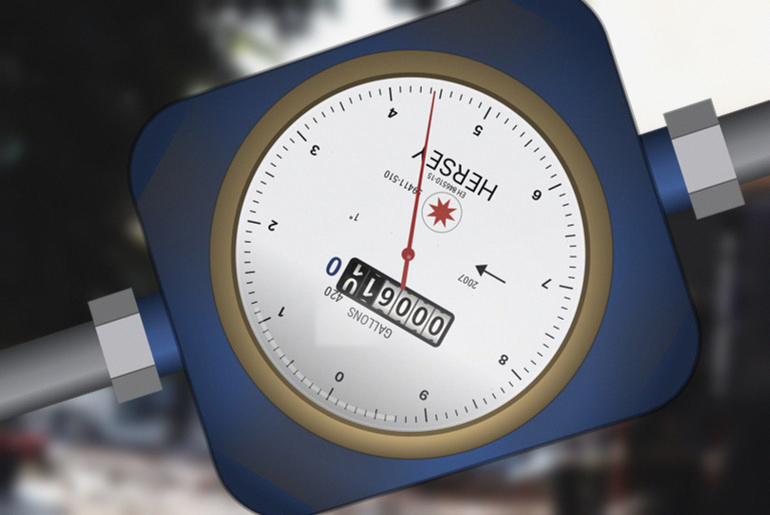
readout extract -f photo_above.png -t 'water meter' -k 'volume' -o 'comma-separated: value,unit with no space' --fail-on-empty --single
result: 6104.4,gal
